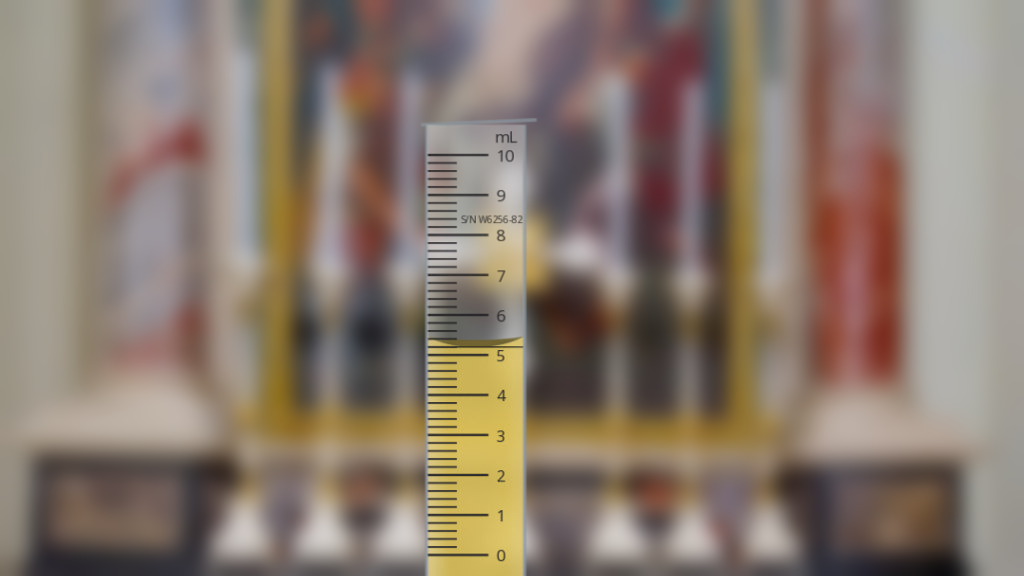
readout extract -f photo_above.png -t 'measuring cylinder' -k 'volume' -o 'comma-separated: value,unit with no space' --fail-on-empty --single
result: 5.2,mL
